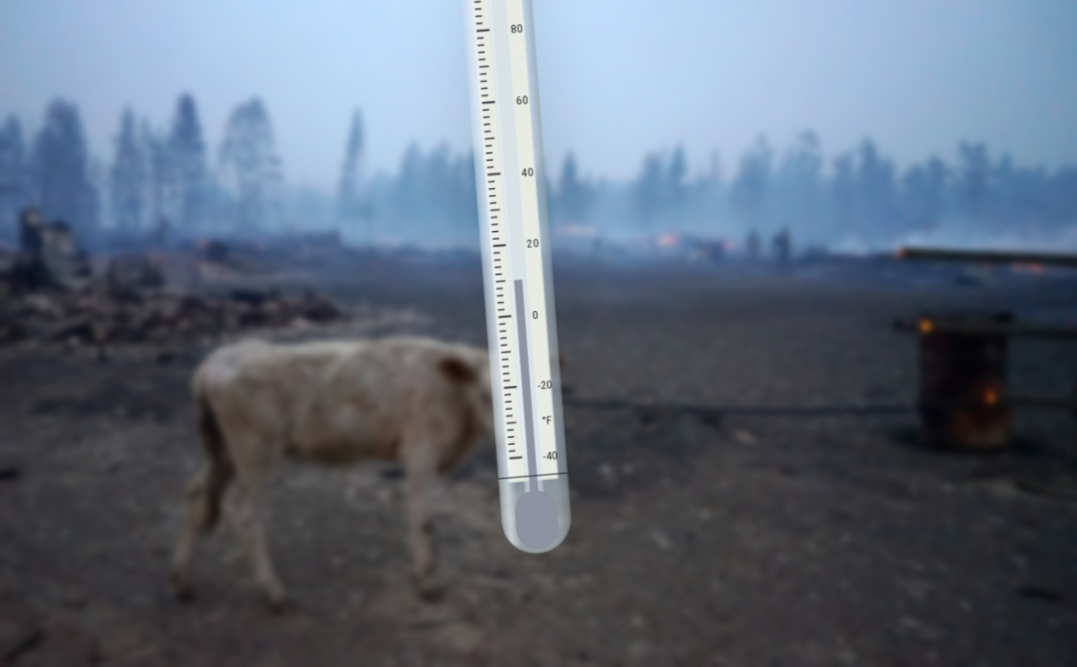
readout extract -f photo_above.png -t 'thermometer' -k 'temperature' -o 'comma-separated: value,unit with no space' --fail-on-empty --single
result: 10,°F
